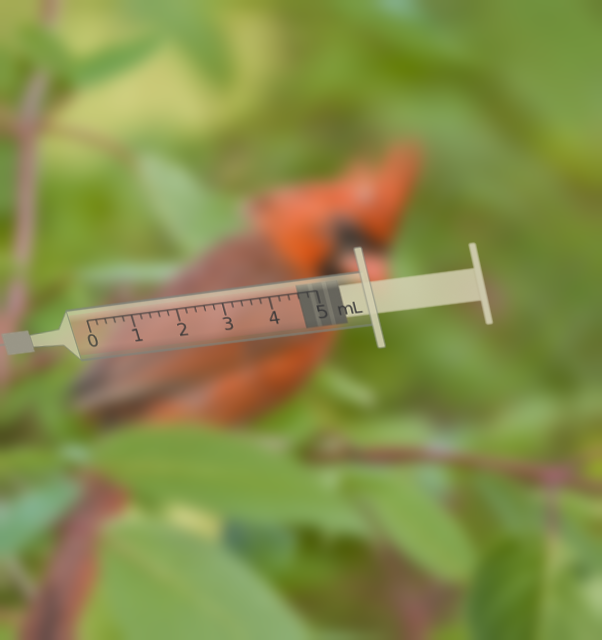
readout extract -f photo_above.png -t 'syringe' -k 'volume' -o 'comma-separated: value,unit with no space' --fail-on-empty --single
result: 4.6,mL
